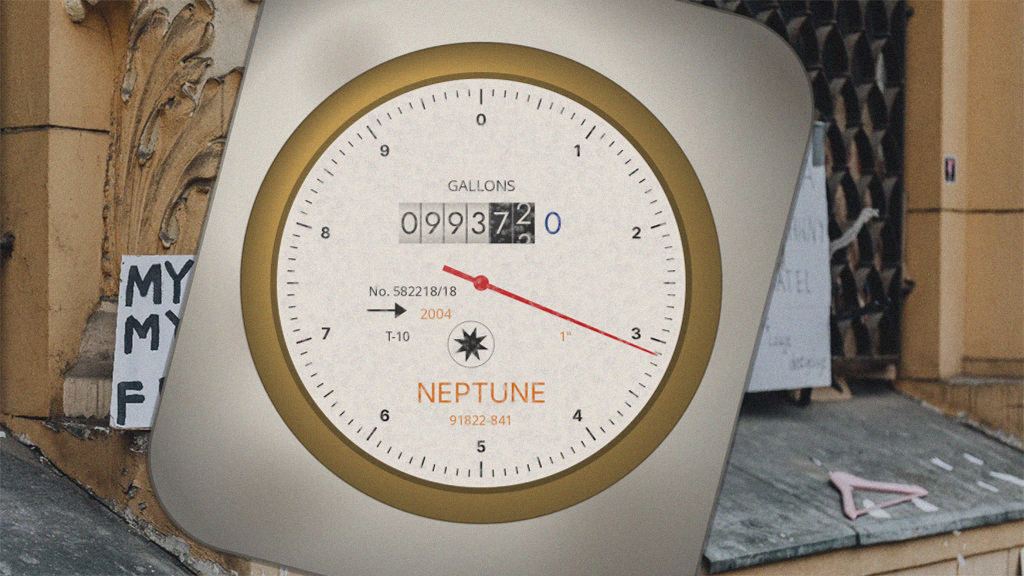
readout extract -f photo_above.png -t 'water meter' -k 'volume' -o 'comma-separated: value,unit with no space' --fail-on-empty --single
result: 993723.1,gal
